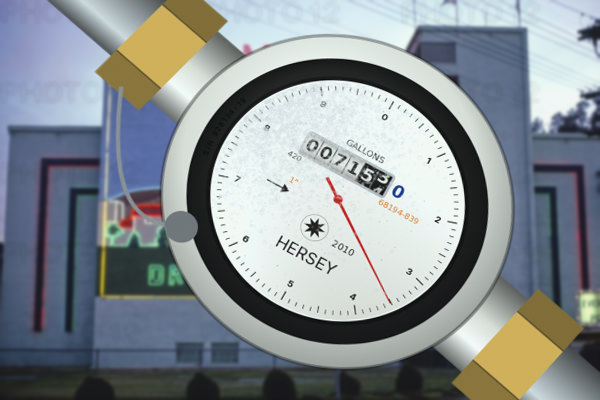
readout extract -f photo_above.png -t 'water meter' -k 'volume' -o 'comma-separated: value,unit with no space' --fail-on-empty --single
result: 71533.5,gal
